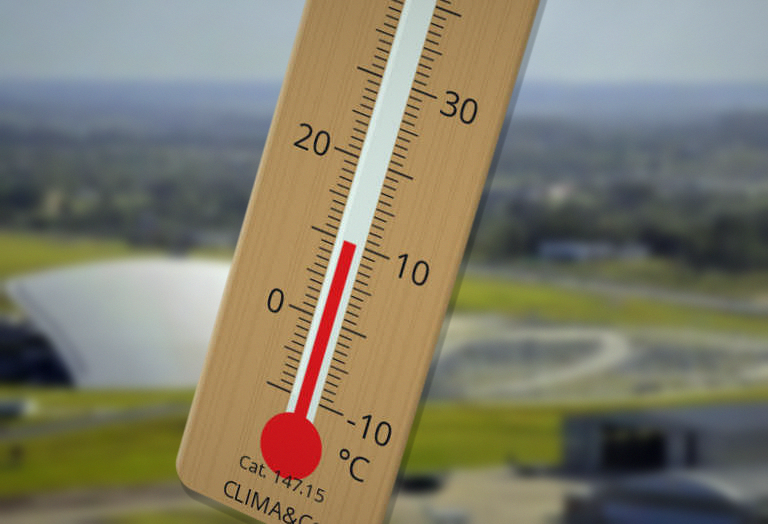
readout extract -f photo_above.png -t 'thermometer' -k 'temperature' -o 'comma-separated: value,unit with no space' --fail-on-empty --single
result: 10,°C
